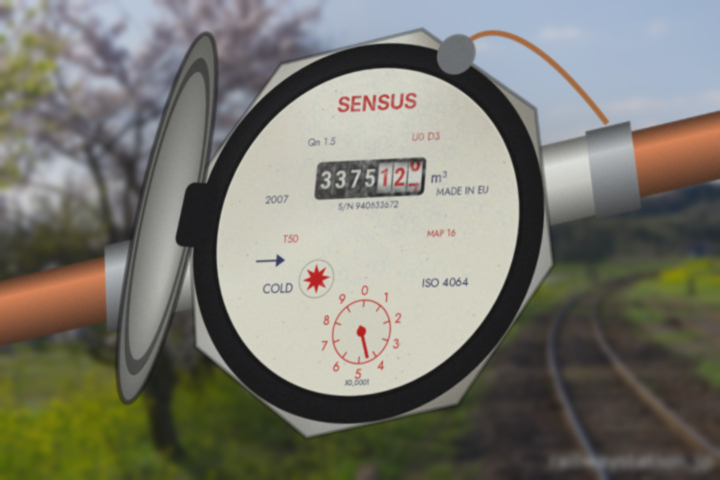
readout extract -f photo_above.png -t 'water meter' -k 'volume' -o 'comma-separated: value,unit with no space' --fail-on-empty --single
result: 3375.1264,m³
